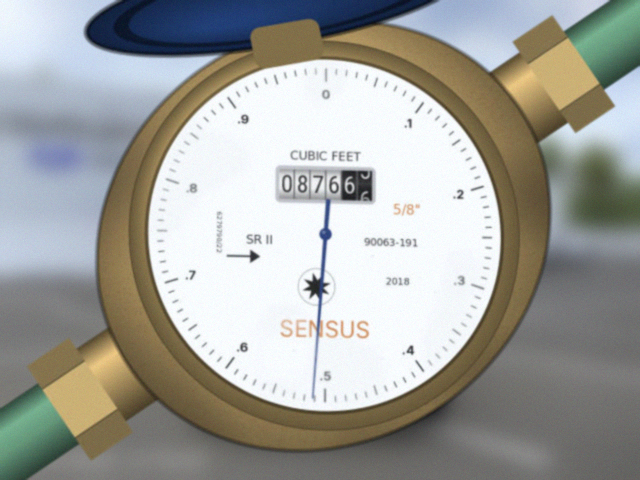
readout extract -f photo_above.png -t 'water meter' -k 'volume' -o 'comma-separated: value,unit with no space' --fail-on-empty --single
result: 87665.51,ft³
